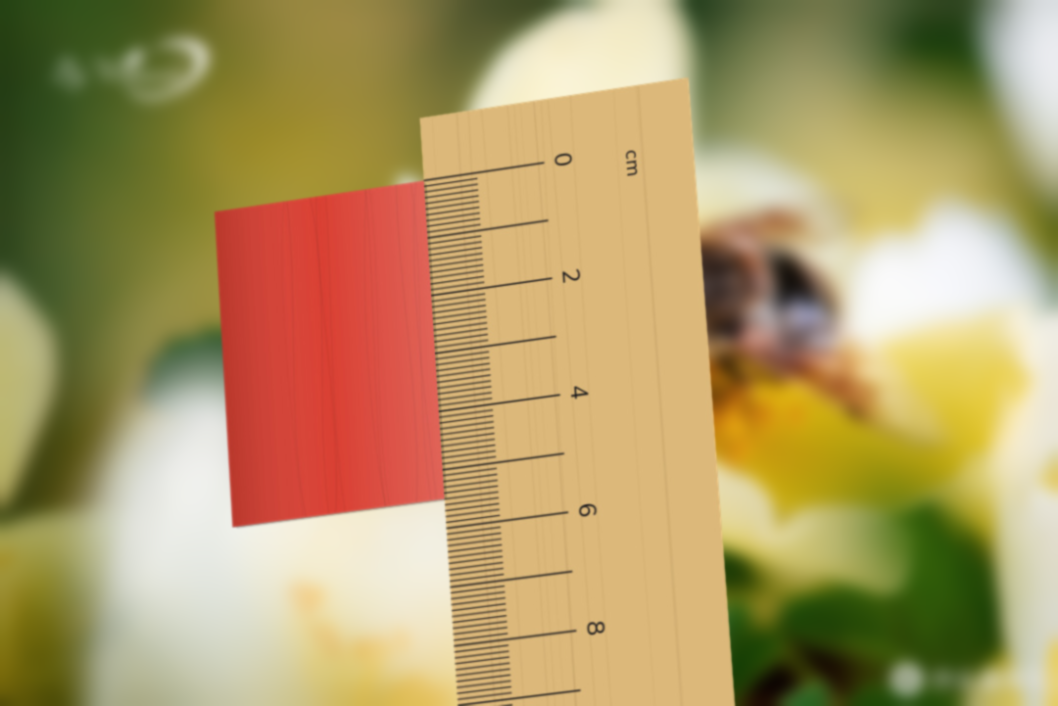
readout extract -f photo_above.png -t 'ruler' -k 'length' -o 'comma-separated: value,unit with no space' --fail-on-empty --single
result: 5.5,cm
